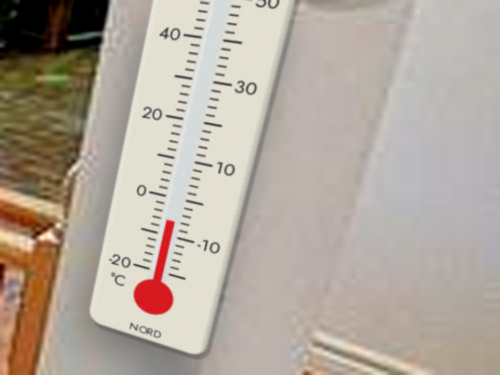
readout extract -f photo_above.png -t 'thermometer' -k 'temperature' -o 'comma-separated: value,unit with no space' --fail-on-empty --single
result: -6,°C
